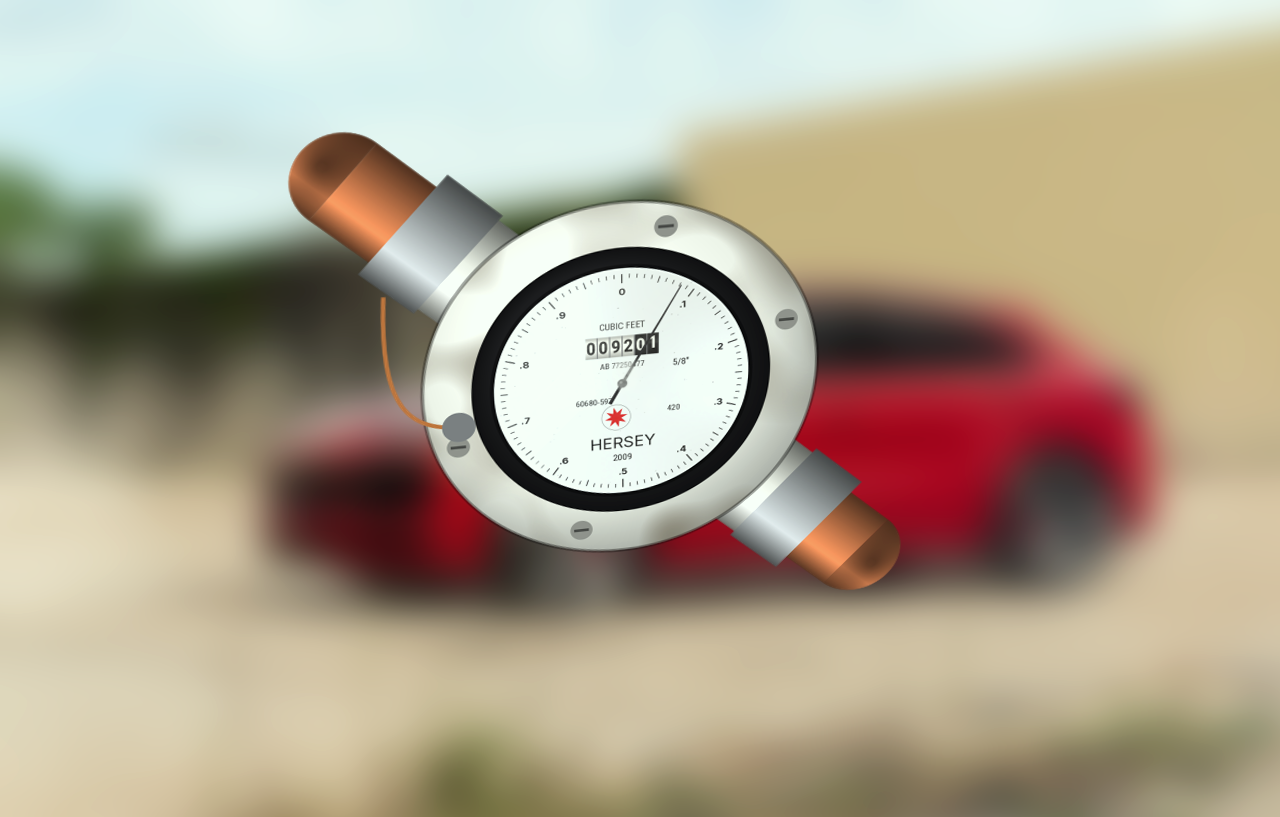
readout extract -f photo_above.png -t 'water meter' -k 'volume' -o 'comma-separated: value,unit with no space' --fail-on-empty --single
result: 9201.08,ft³
